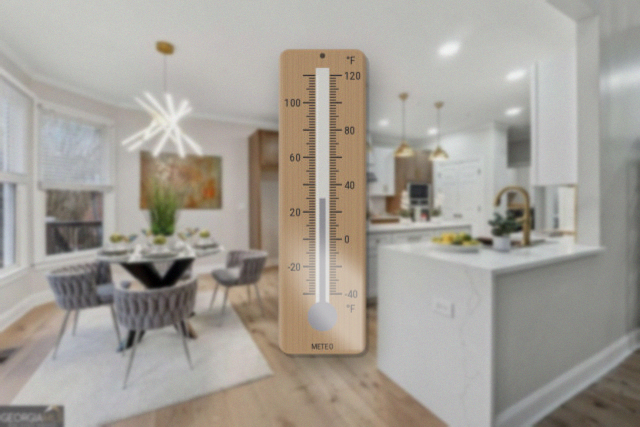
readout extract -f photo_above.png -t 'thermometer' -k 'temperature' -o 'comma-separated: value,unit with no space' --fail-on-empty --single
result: 30,°F
